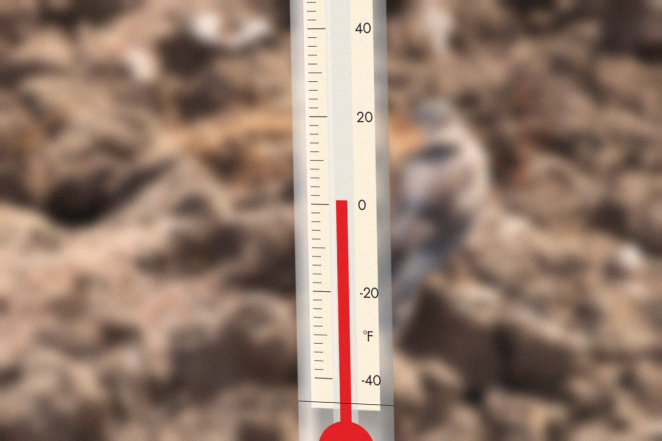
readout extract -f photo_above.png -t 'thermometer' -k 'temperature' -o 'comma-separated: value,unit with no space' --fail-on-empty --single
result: 1,°F
